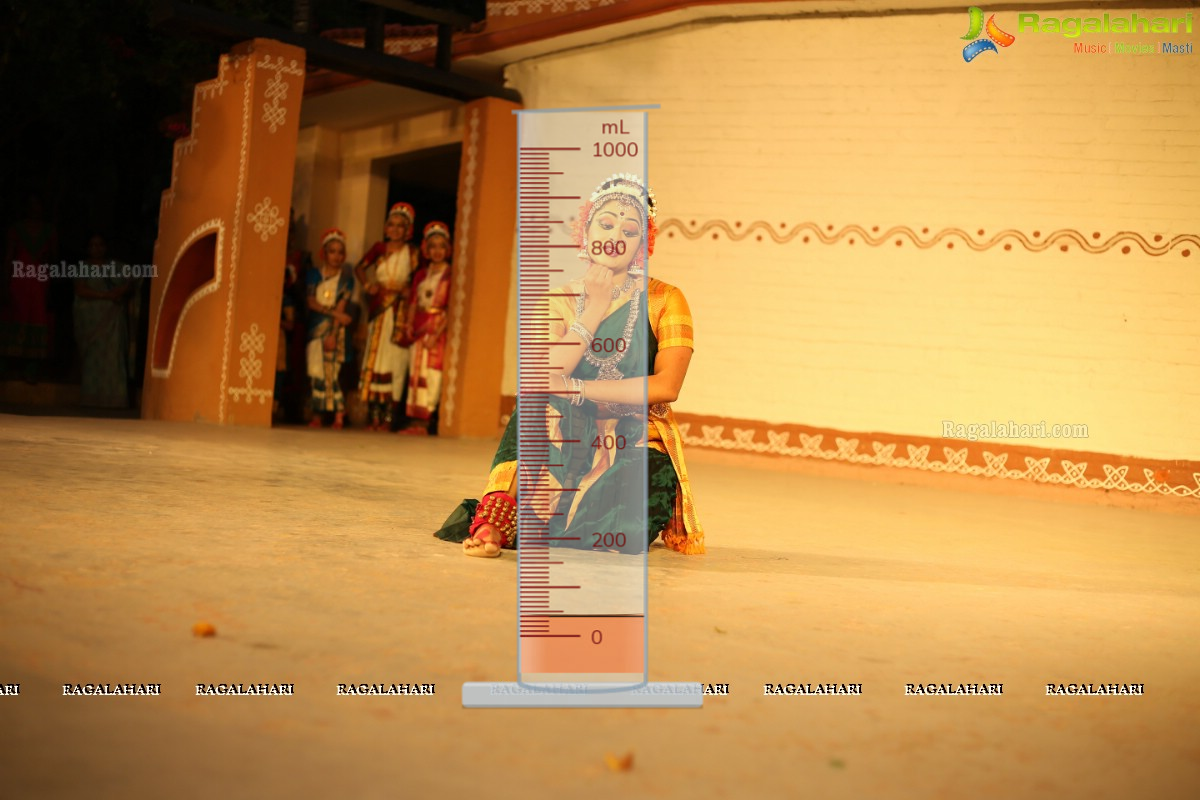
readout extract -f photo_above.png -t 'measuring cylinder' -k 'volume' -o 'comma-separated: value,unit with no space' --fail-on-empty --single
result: 40,mL
